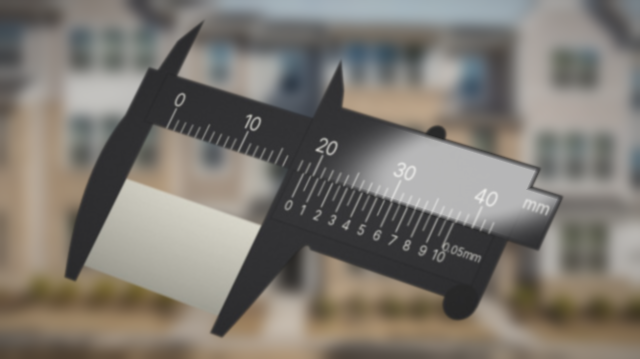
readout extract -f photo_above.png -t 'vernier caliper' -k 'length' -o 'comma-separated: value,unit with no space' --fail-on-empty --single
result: 18.8,mm
